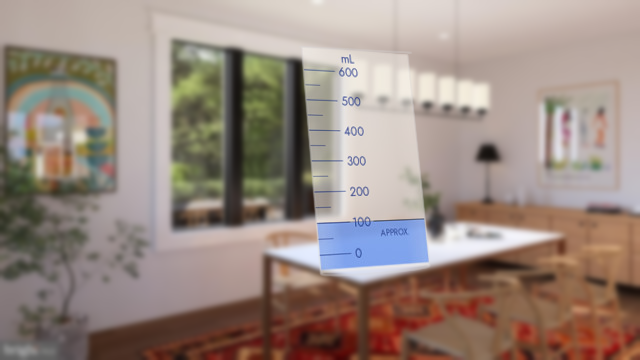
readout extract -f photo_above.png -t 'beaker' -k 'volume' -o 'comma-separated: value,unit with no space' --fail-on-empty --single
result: 100,mL
